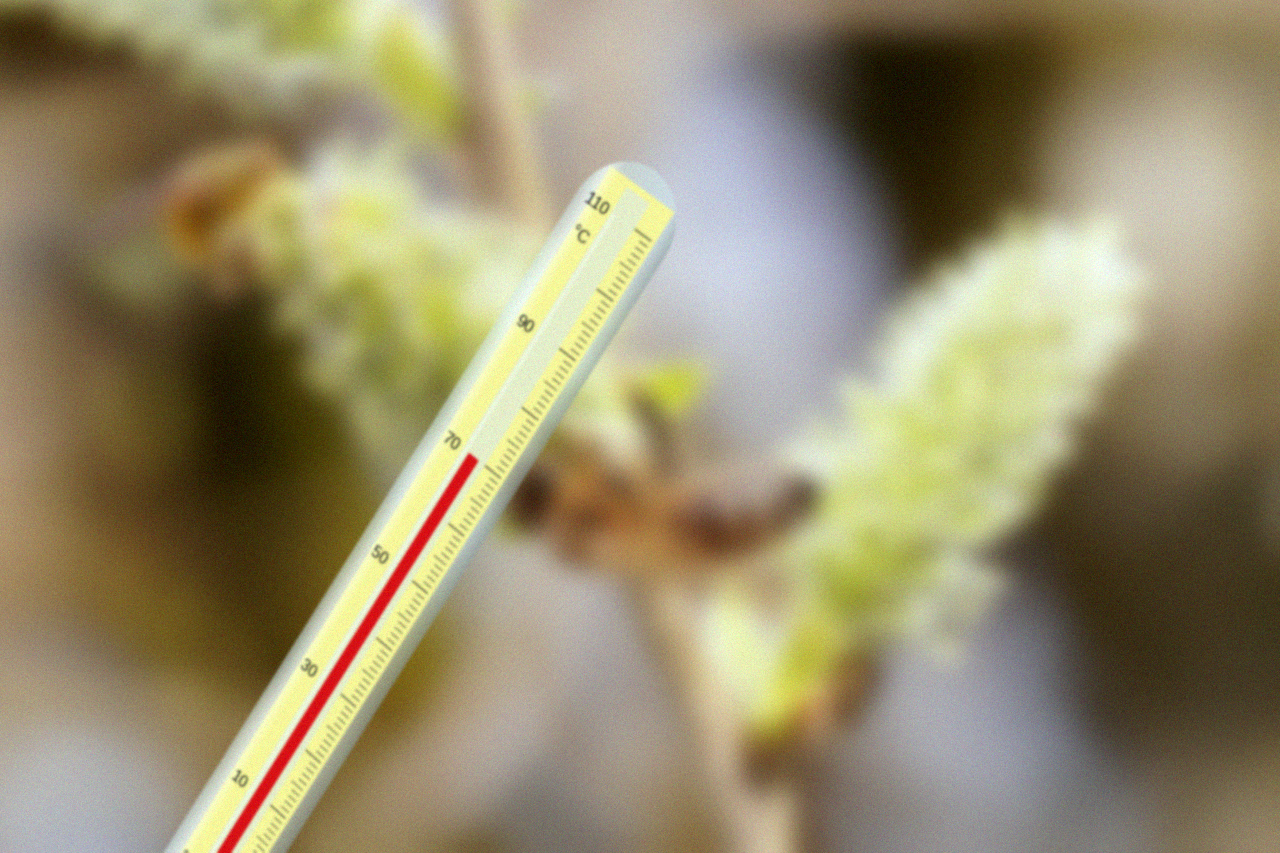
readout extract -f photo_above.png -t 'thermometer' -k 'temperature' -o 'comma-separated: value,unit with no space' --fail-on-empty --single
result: 70,°C
